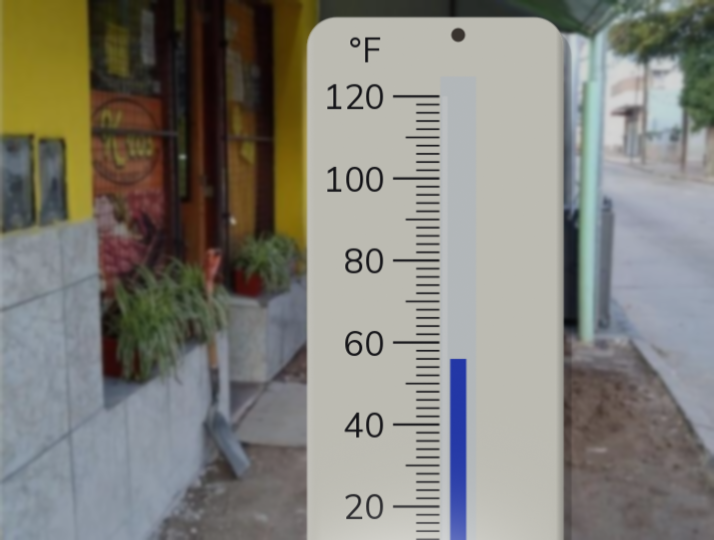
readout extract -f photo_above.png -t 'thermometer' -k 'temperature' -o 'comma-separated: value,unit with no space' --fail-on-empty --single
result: 56,°F
